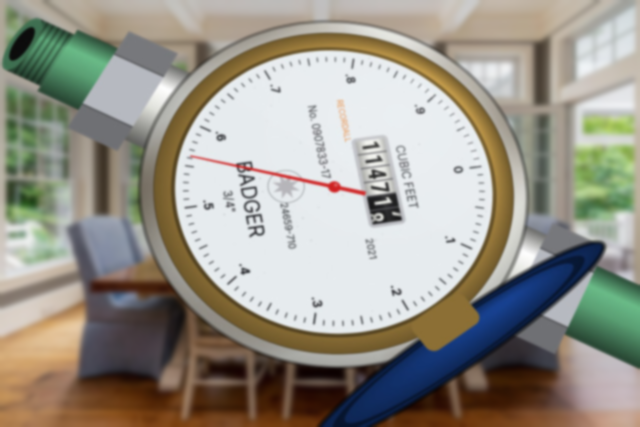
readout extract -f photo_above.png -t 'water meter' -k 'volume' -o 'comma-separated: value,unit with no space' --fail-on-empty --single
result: 114717.56,ft³
